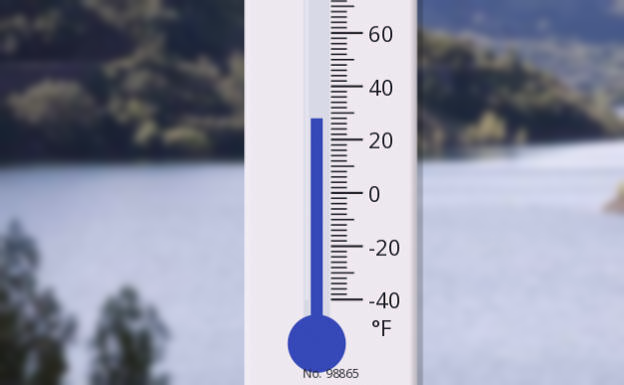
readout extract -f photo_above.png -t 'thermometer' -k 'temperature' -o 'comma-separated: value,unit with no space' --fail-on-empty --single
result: 28,°F
